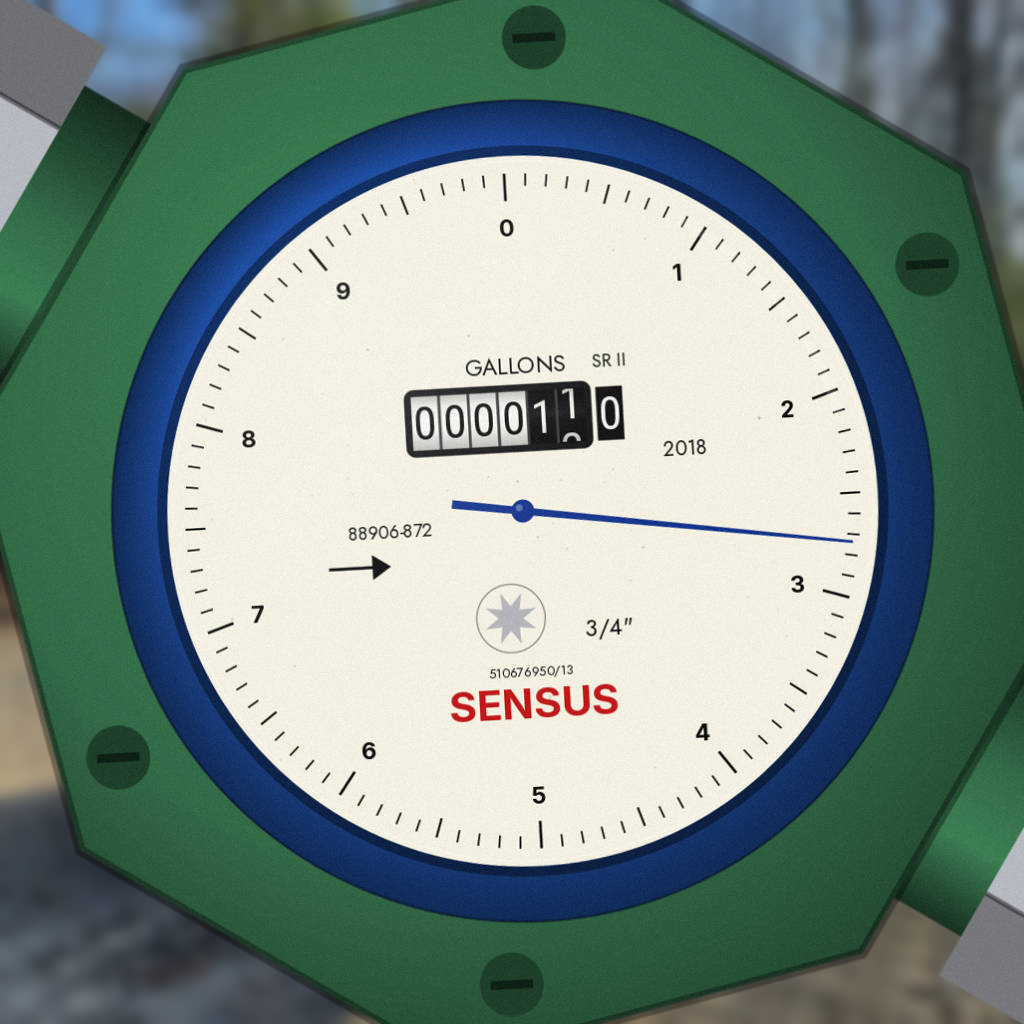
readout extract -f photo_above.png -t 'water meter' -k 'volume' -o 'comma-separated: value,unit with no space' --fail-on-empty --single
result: 112.7,gal
